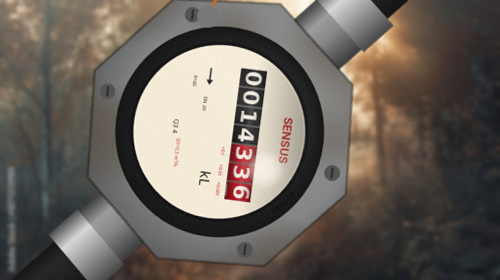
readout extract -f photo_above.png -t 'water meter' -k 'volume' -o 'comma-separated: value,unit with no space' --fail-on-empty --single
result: 14.336,kL
